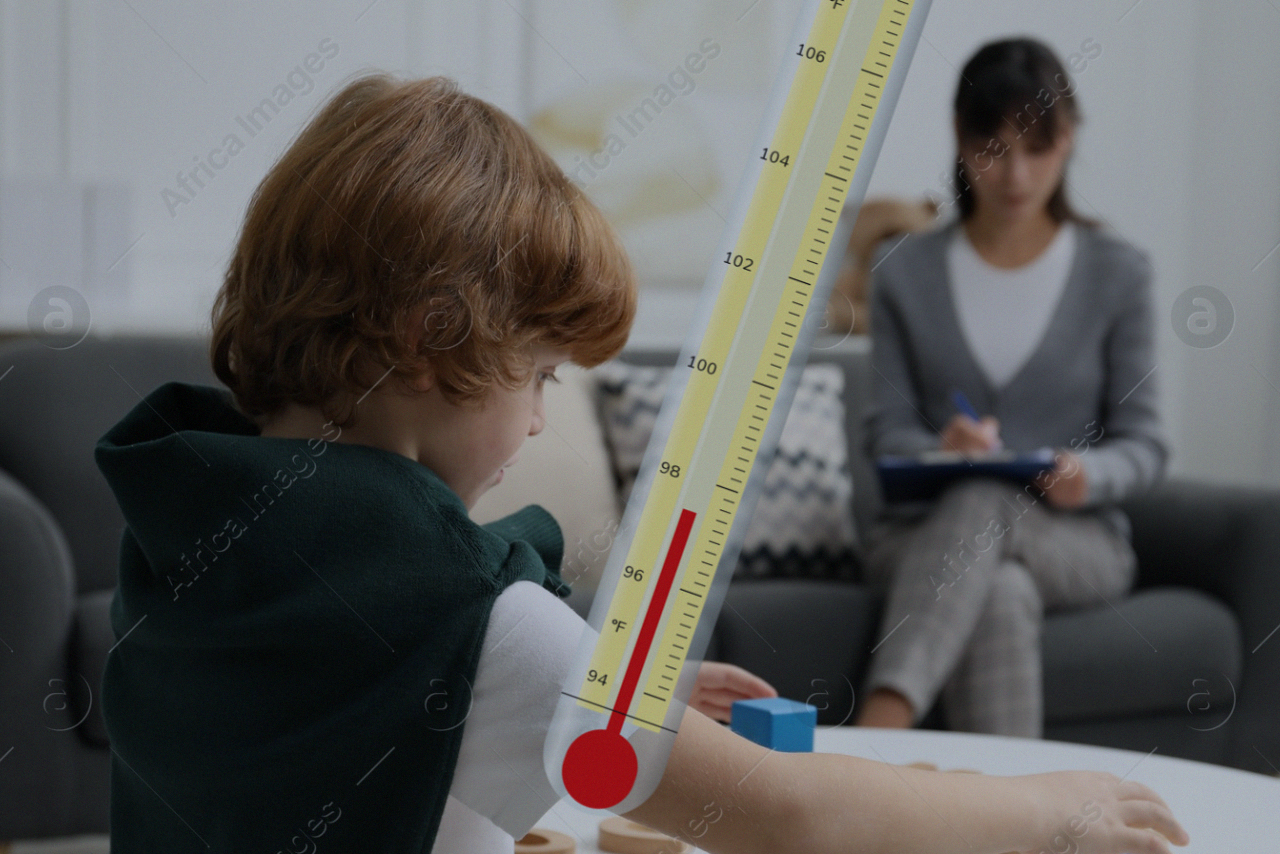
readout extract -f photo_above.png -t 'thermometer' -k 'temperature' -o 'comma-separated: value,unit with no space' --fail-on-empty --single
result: 97.4,°F
